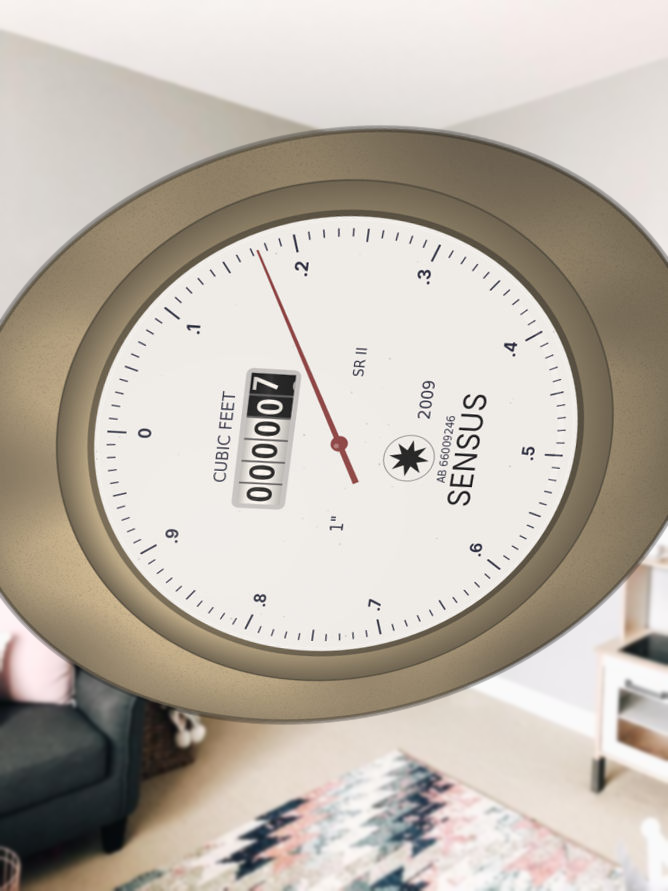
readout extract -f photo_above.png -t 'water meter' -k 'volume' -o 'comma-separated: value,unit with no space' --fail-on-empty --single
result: 7.17,ft³
